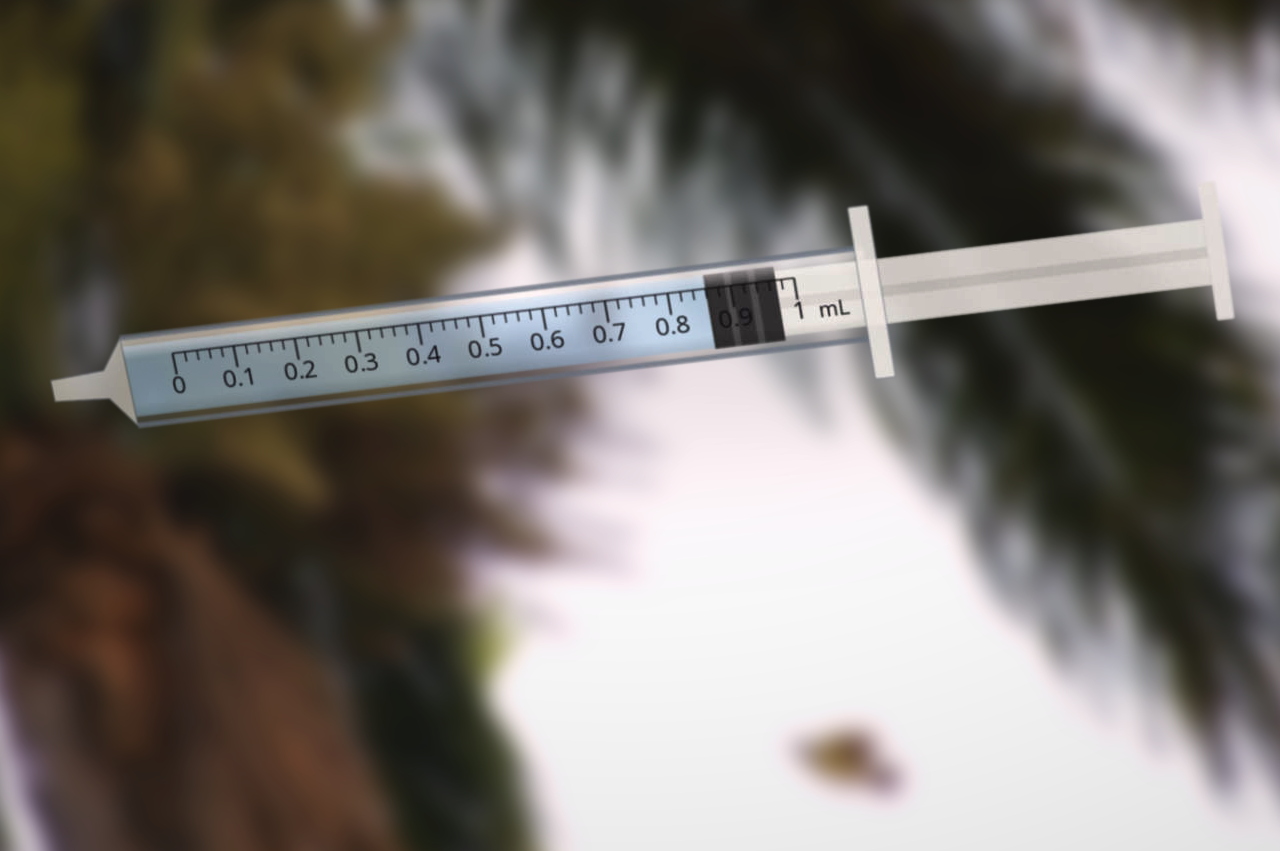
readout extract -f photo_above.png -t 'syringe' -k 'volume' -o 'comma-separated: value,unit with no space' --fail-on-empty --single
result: 0.86,mL
